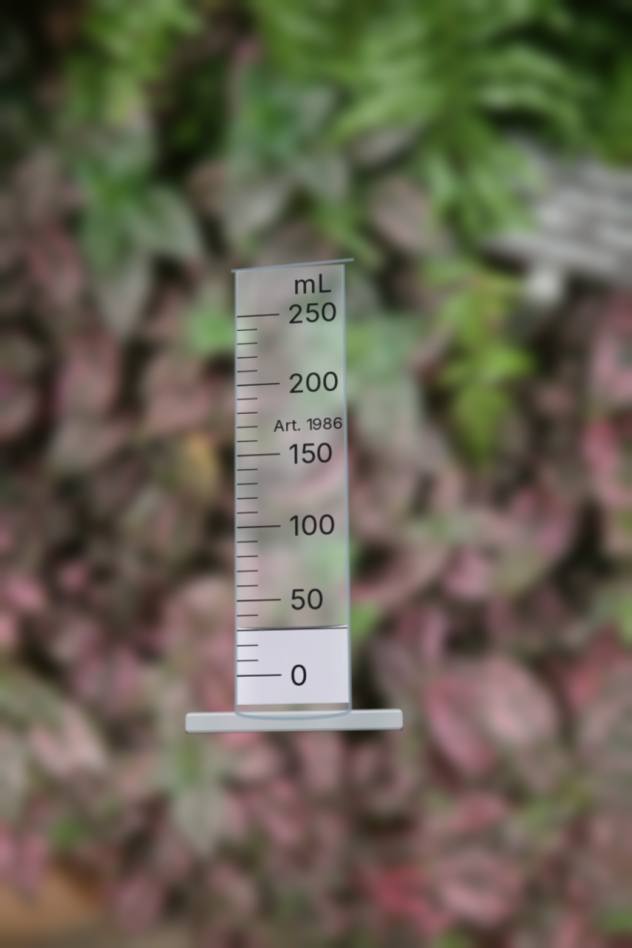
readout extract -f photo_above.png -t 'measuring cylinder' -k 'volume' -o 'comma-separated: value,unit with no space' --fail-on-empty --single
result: 30,mL
